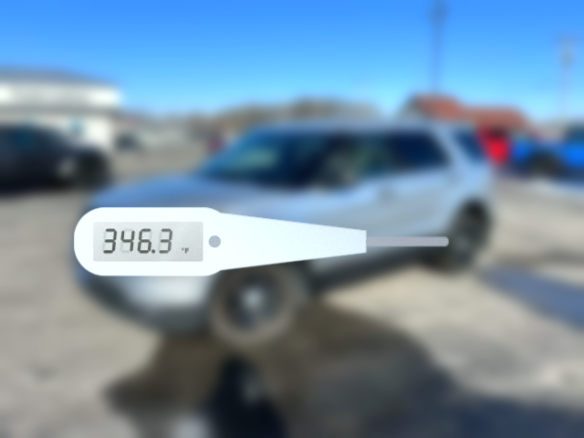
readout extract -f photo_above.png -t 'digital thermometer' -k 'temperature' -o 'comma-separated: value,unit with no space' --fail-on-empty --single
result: 346.3,°F
